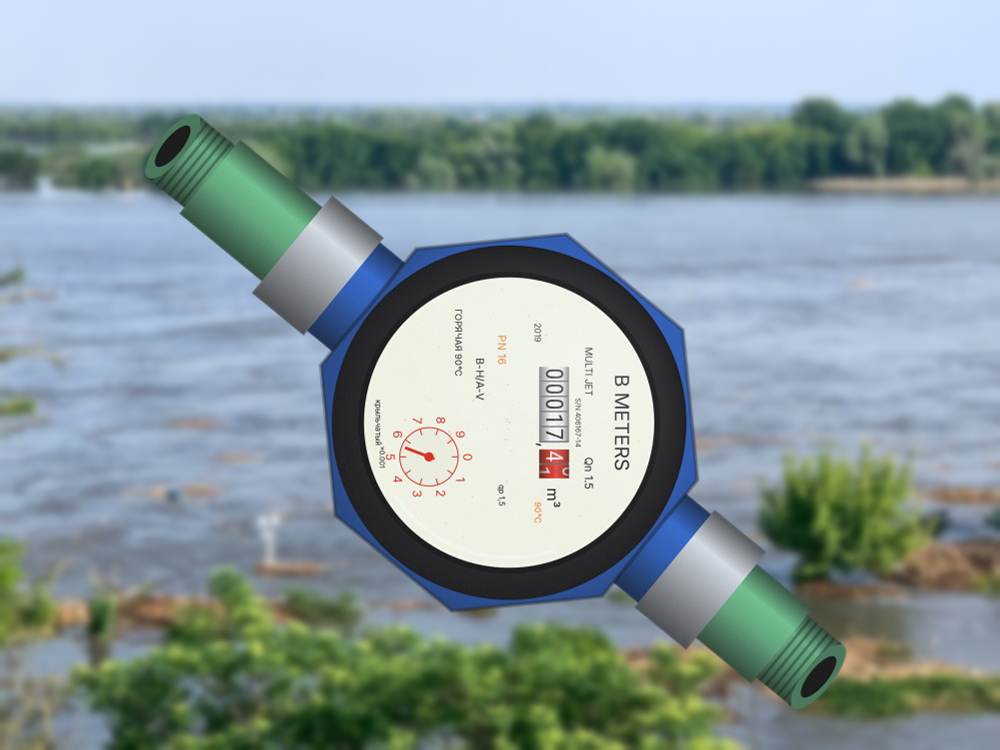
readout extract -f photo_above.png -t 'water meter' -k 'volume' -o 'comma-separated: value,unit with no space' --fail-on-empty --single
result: 17.405,m³
